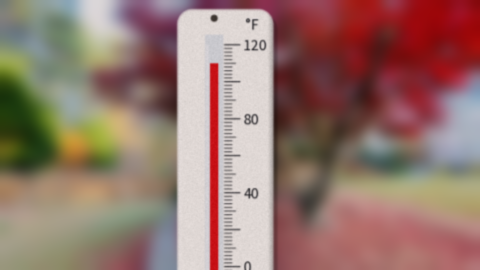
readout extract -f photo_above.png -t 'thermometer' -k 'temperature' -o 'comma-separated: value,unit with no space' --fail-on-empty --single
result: 110,°F
